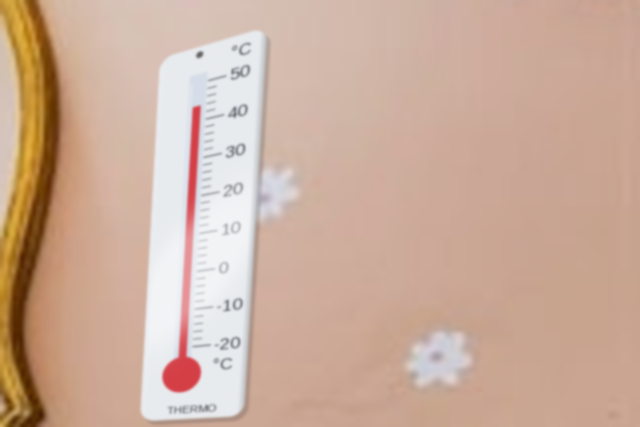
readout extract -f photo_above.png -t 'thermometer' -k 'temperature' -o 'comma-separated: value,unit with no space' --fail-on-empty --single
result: 44,°C
